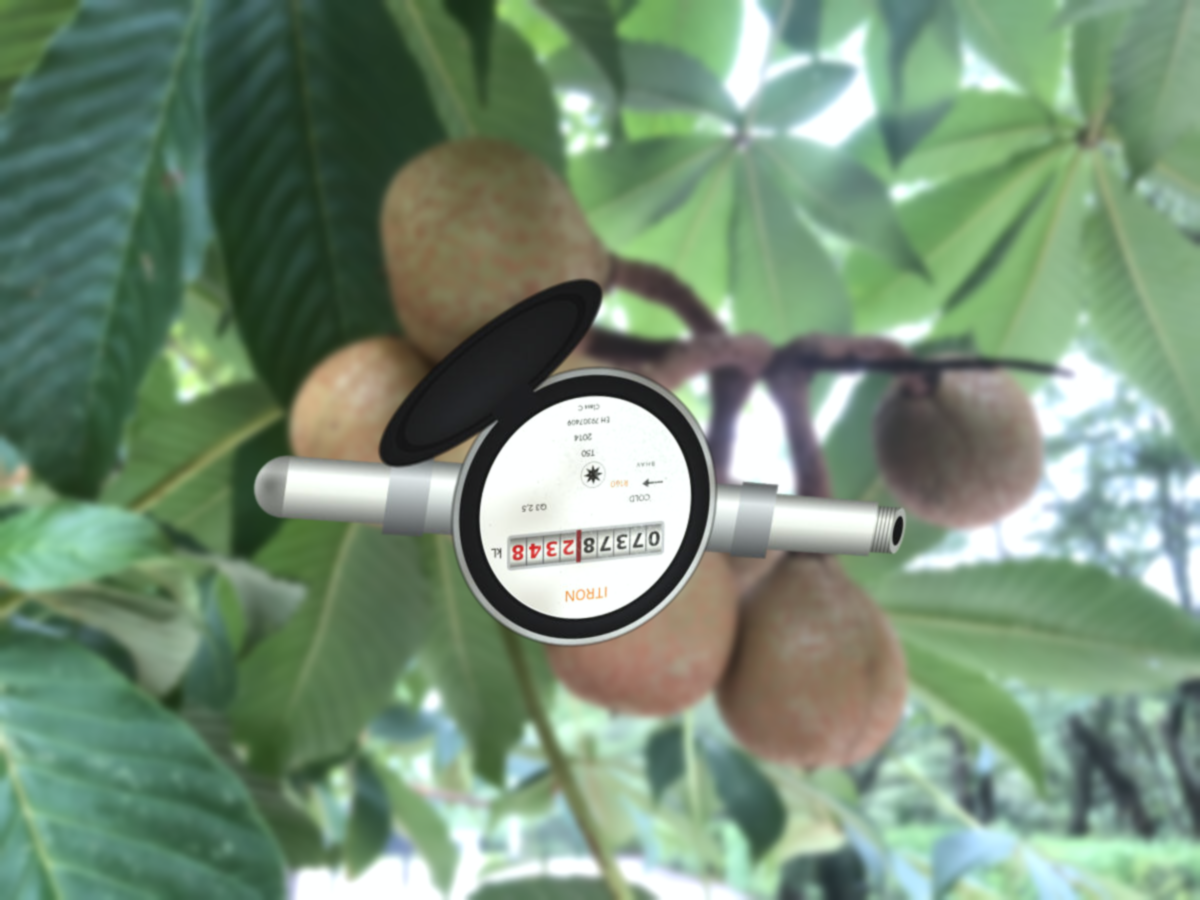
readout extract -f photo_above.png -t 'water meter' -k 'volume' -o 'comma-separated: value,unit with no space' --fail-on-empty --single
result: 7378.2348,kL
